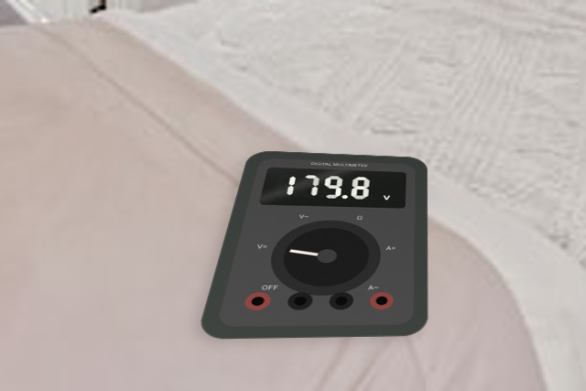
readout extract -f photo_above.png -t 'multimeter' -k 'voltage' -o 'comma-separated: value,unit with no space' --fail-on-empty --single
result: 179.8,V
